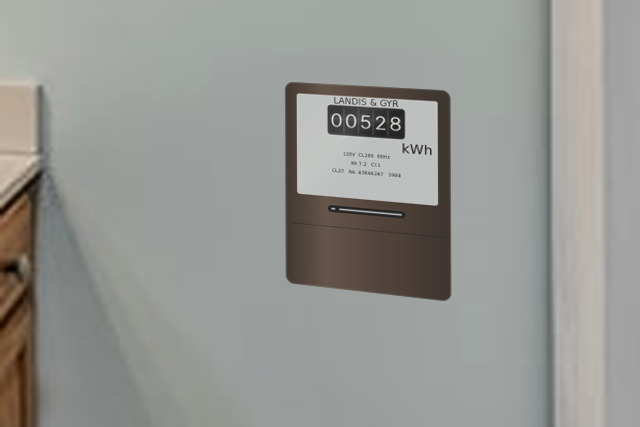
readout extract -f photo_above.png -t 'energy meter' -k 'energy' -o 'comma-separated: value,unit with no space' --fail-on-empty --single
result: 528,kWh
